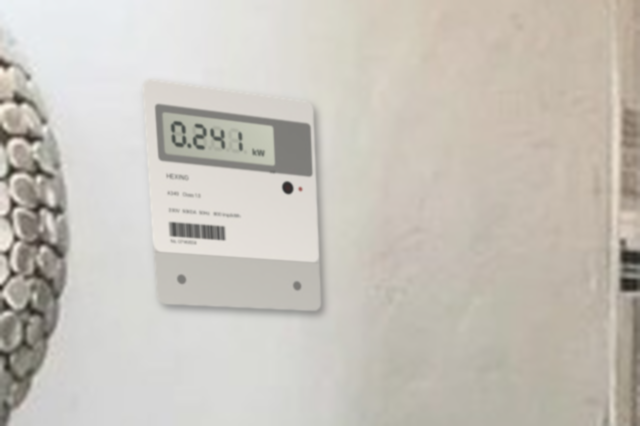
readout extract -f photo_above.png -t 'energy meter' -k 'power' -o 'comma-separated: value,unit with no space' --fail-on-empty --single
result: 0.241,kW
